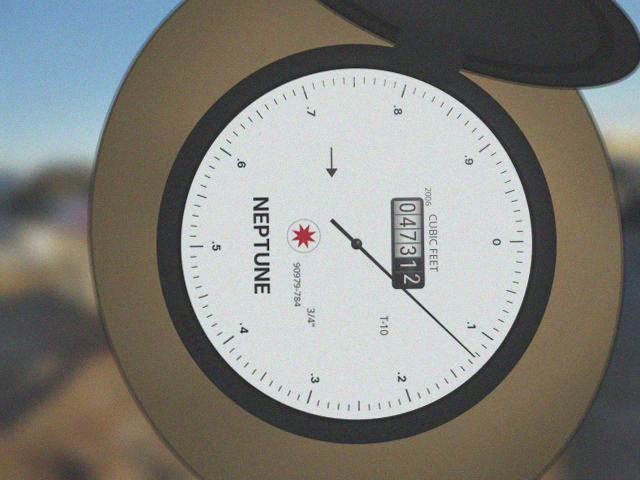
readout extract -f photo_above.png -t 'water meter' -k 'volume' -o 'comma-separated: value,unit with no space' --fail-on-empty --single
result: 47312.12,ft³
